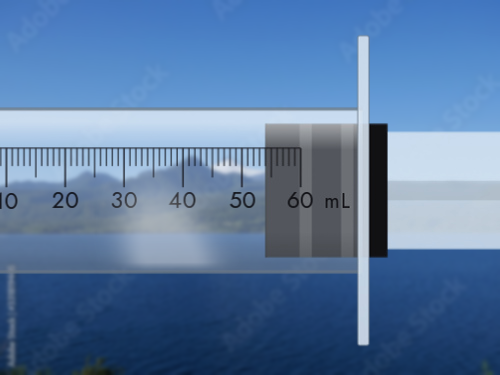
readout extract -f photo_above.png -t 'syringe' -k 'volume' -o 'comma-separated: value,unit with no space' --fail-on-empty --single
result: 54,mL
